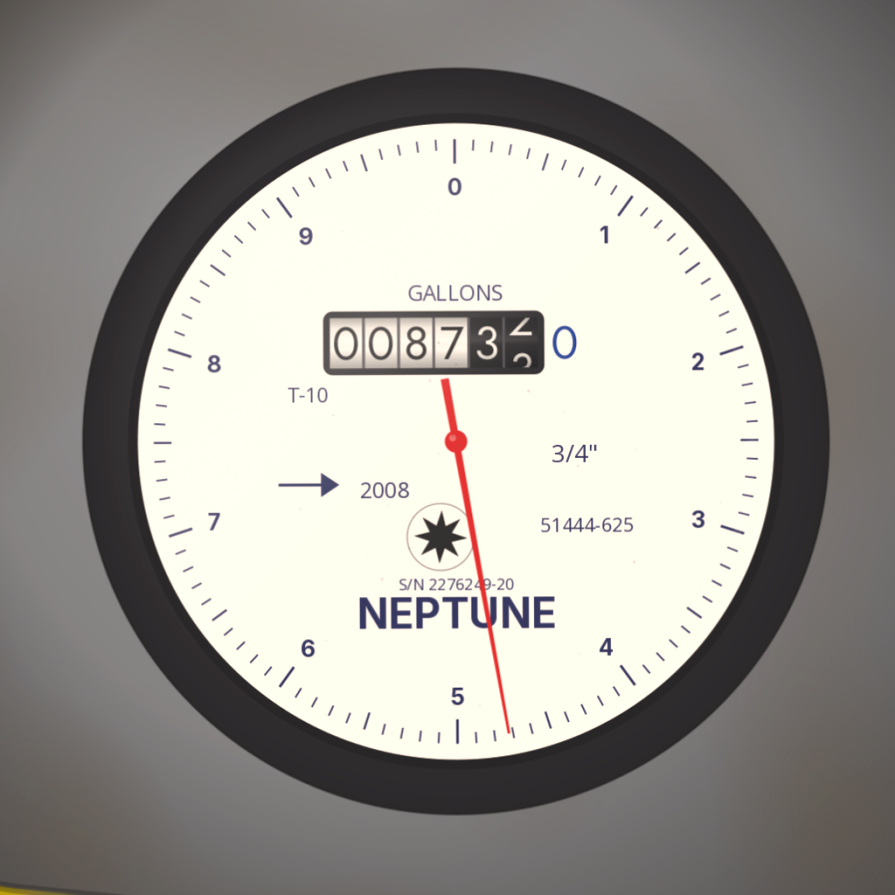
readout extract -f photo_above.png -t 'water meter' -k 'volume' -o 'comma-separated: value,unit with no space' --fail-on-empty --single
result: 87324.7,gal
